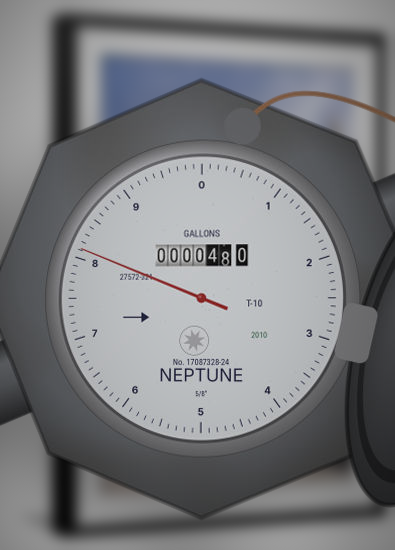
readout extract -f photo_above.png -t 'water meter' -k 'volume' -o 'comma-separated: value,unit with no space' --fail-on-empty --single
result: 478.1,gal
